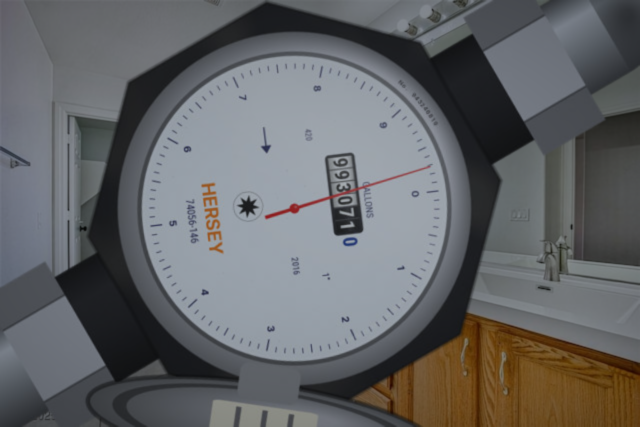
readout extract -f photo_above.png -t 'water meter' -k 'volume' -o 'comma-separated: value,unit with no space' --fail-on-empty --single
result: 9930709.7,gal
